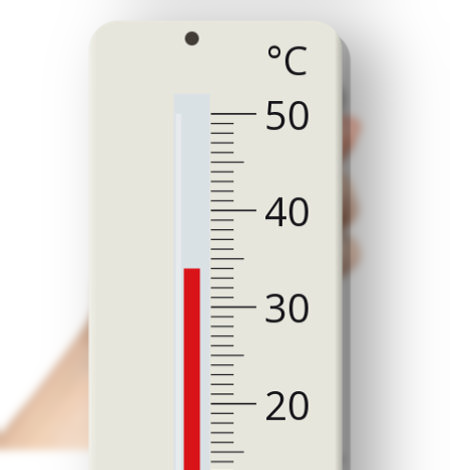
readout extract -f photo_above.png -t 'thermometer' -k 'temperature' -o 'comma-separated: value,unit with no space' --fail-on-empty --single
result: 34,°C
